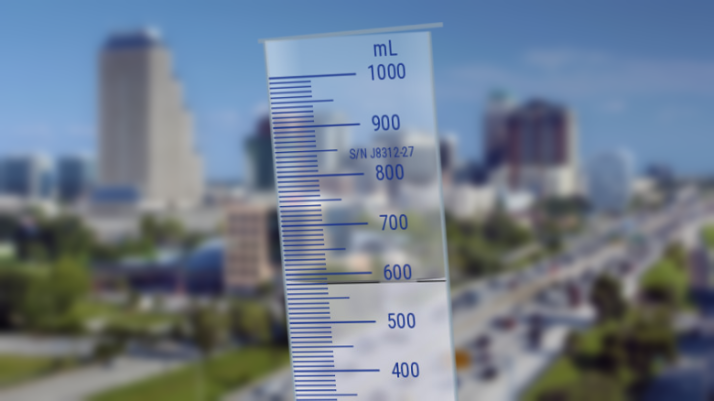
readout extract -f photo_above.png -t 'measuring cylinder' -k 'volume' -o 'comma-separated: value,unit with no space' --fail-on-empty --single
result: 580,mL
